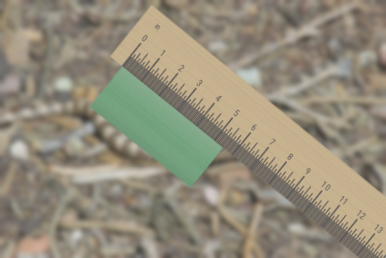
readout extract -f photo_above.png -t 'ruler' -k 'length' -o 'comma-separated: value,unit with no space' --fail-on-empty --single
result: 5.5,in
